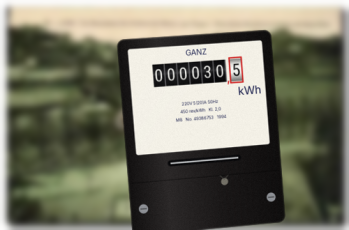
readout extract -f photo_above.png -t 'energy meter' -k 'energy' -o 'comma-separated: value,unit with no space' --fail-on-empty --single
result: 30.5,kWh
